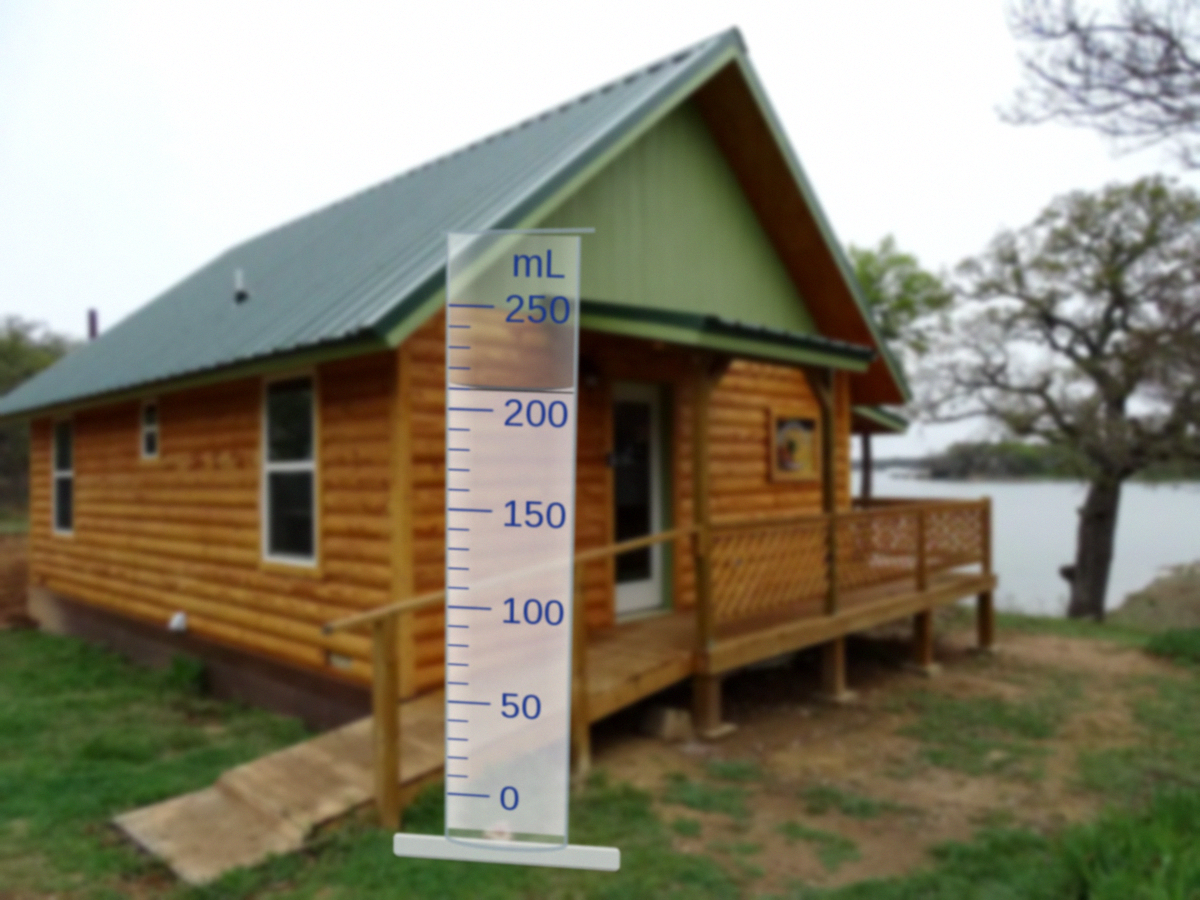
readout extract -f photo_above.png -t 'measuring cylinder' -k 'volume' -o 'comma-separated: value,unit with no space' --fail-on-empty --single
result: 210,mL
